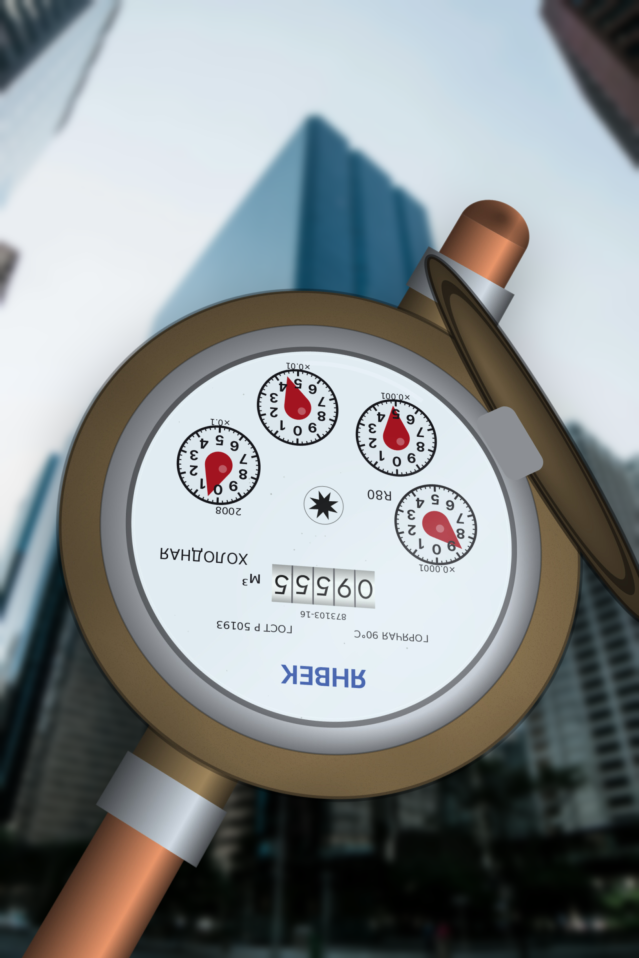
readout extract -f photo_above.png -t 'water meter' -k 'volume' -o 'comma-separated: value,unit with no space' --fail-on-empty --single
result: 9555.0448,m³
